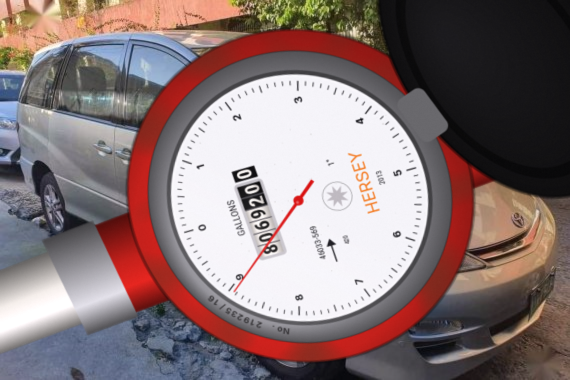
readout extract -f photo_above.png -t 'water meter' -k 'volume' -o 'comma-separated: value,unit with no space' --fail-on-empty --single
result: 8069198.9,gal
